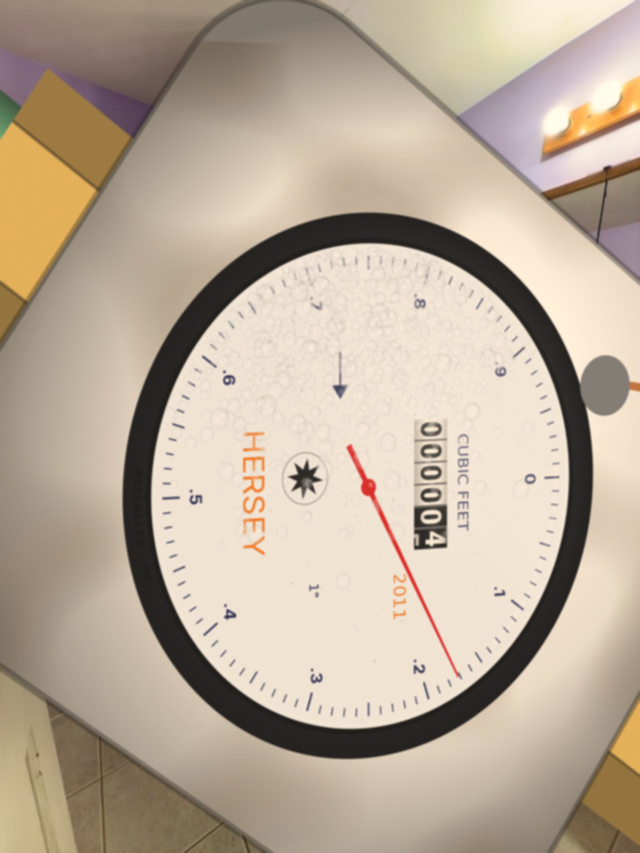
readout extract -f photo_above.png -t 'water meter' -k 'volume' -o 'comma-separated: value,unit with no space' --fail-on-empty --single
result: 4.17,ft³
